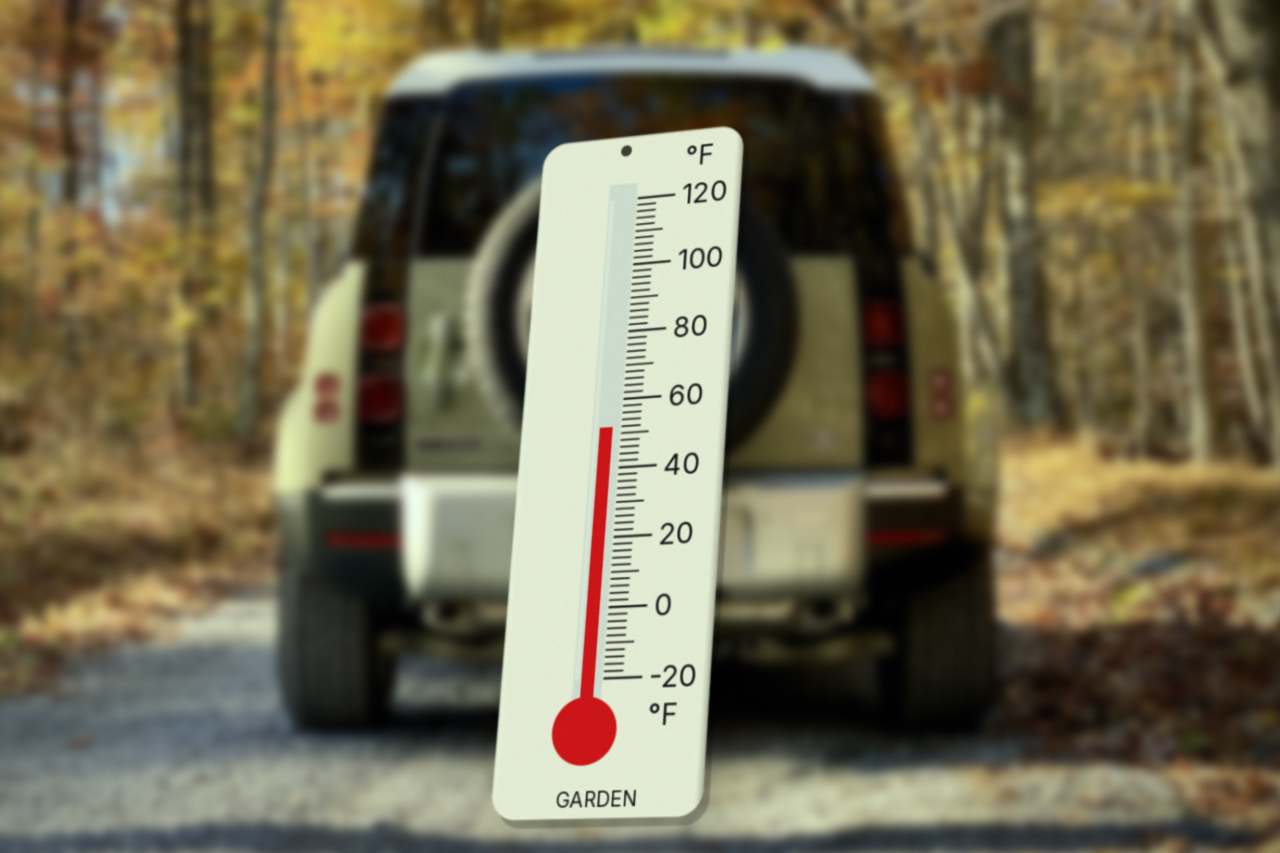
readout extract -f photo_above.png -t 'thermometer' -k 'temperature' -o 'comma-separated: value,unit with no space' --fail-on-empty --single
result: 52,°F
